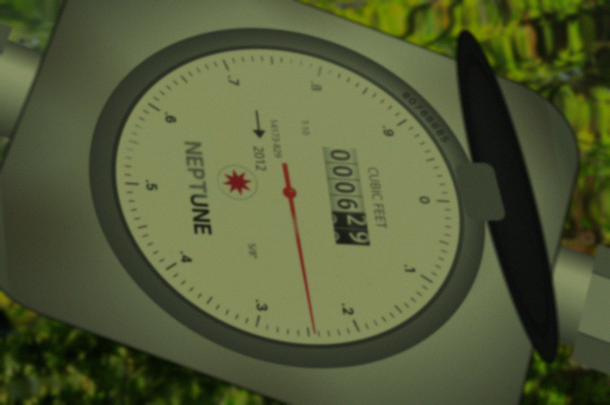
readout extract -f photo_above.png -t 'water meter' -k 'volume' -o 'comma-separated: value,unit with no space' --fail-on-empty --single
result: 629.24,ft³
